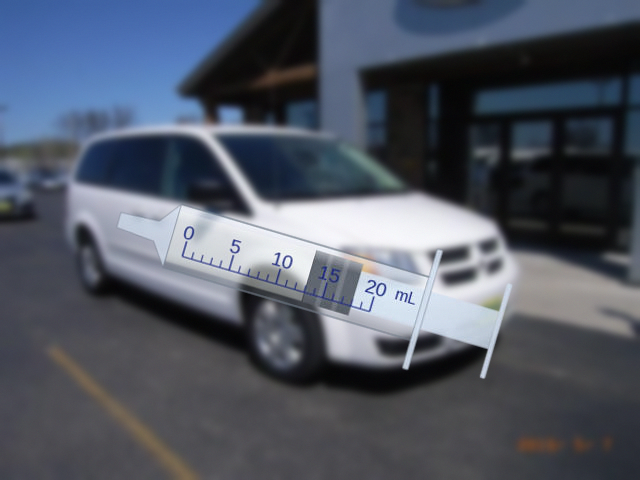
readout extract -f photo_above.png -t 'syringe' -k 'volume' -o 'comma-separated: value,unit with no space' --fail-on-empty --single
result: 13,mL
